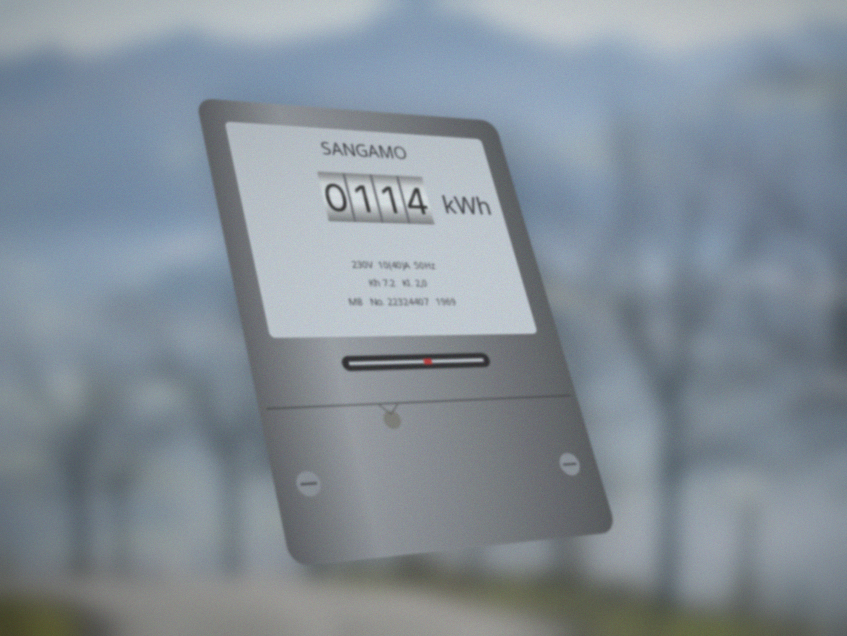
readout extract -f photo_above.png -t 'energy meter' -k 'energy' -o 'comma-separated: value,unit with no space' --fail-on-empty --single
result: 114,kWh
